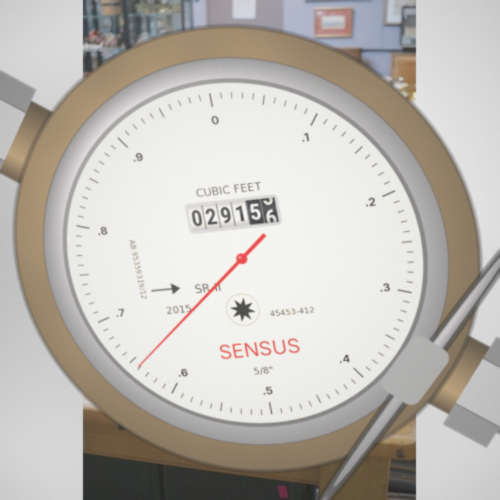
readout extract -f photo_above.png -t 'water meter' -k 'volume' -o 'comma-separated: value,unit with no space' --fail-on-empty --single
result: 29155.64,ft³
